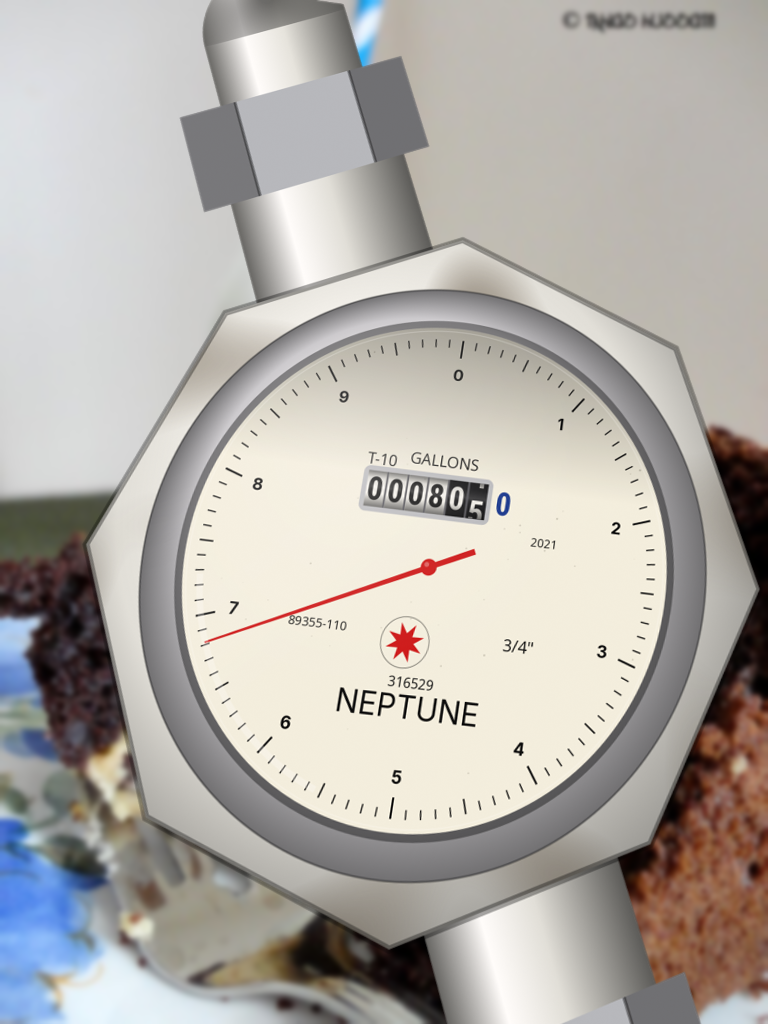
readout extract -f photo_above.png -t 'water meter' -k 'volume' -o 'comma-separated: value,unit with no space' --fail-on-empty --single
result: 8046.8,gal
